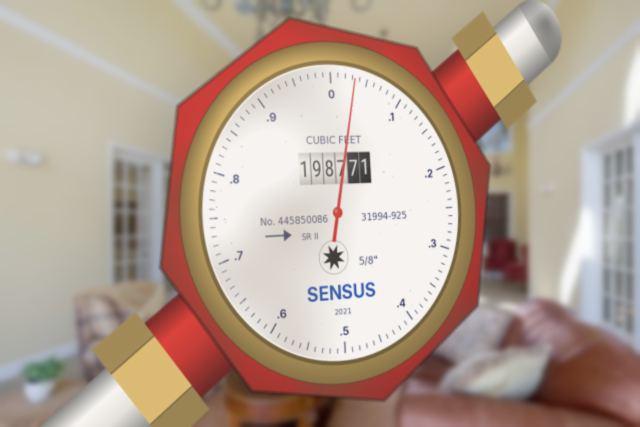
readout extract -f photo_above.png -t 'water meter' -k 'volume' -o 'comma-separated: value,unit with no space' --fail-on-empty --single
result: 198771.03,ft³
